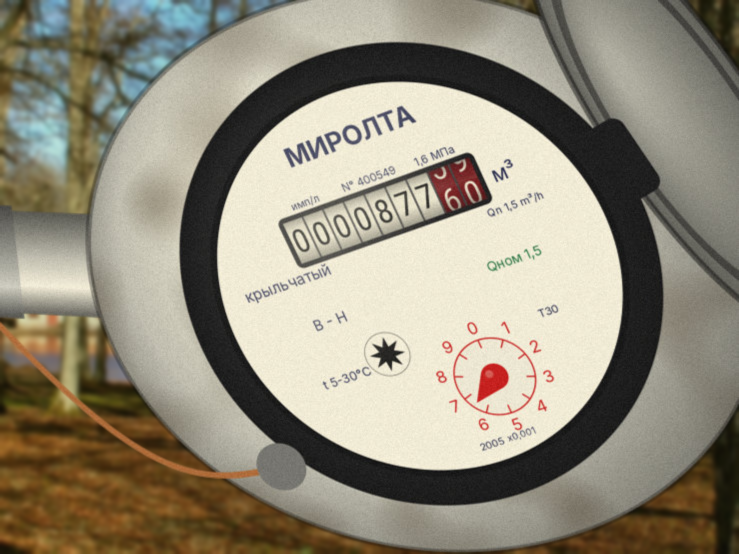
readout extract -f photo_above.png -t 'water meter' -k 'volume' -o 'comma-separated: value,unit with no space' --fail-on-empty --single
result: 877.596,m³
